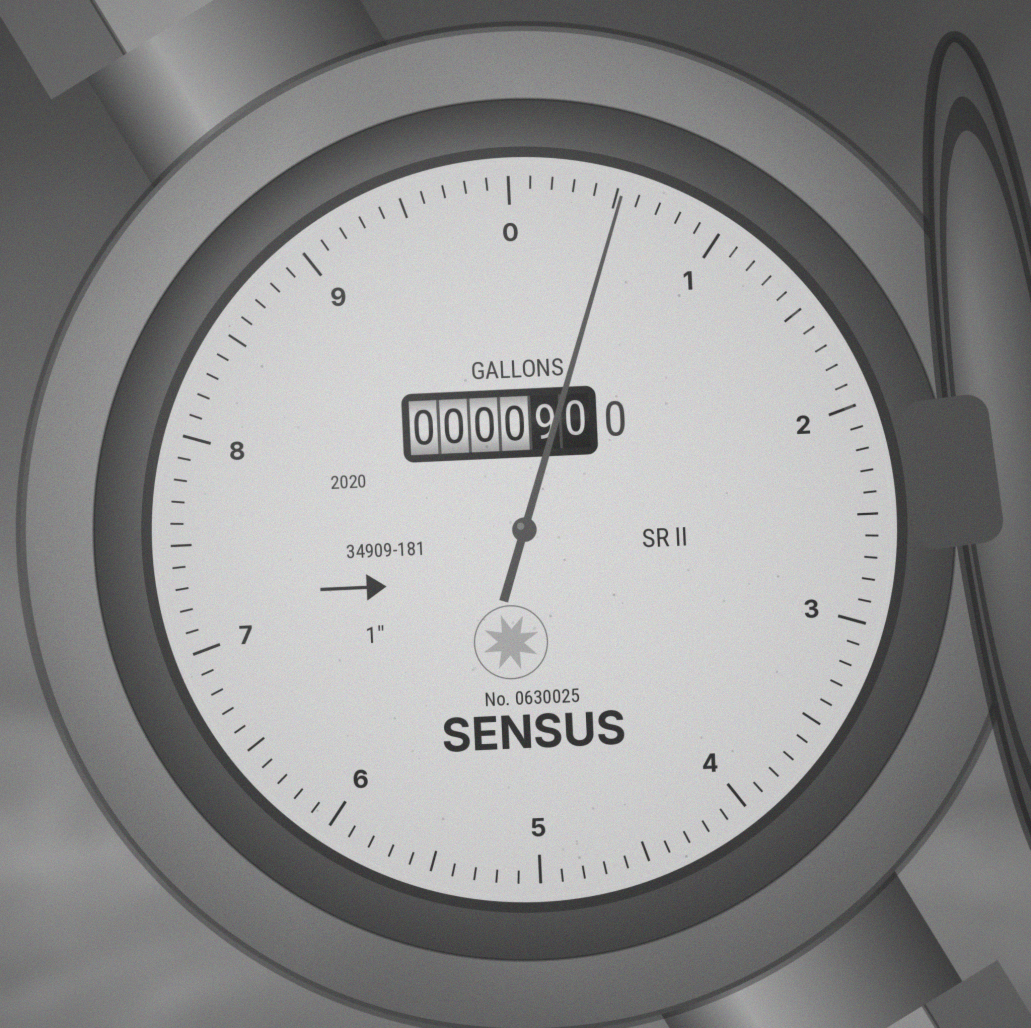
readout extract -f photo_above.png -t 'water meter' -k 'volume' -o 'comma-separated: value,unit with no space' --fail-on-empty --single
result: 900.5,gal
